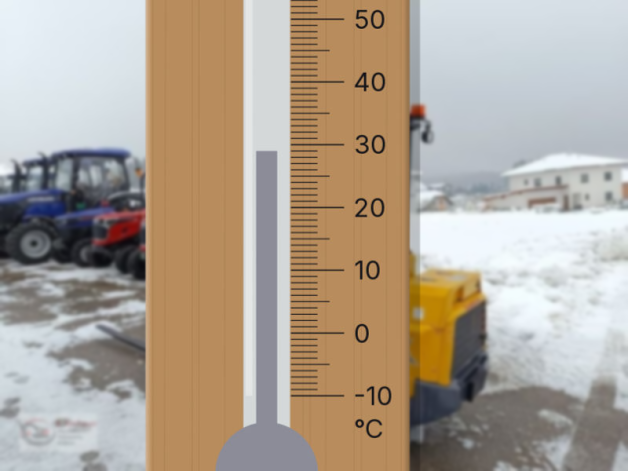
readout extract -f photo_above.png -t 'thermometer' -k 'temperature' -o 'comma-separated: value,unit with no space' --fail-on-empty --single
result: 29,°C
